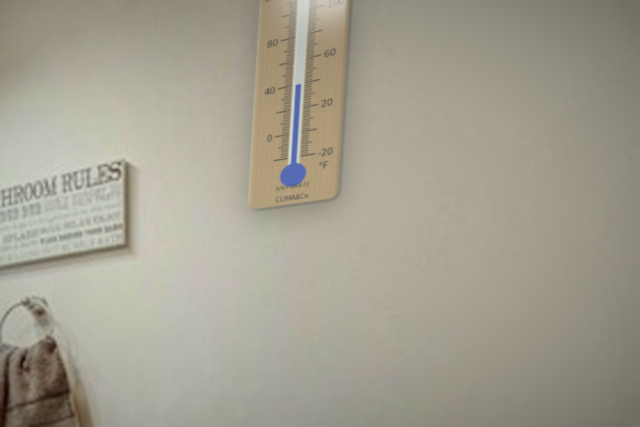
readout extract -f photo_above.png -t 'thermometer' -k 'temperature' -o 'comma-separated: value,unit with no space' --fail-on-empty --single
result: 40,°F
